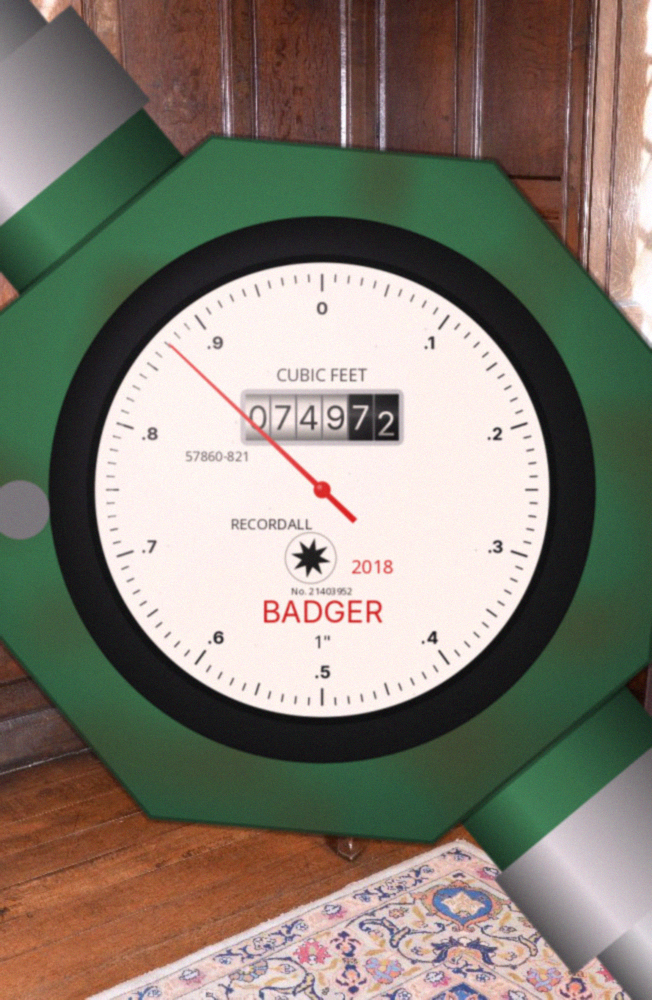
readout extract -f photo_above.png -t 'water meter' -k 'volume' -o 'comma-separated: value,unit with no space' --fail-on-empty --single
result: 74971.87,ft³
